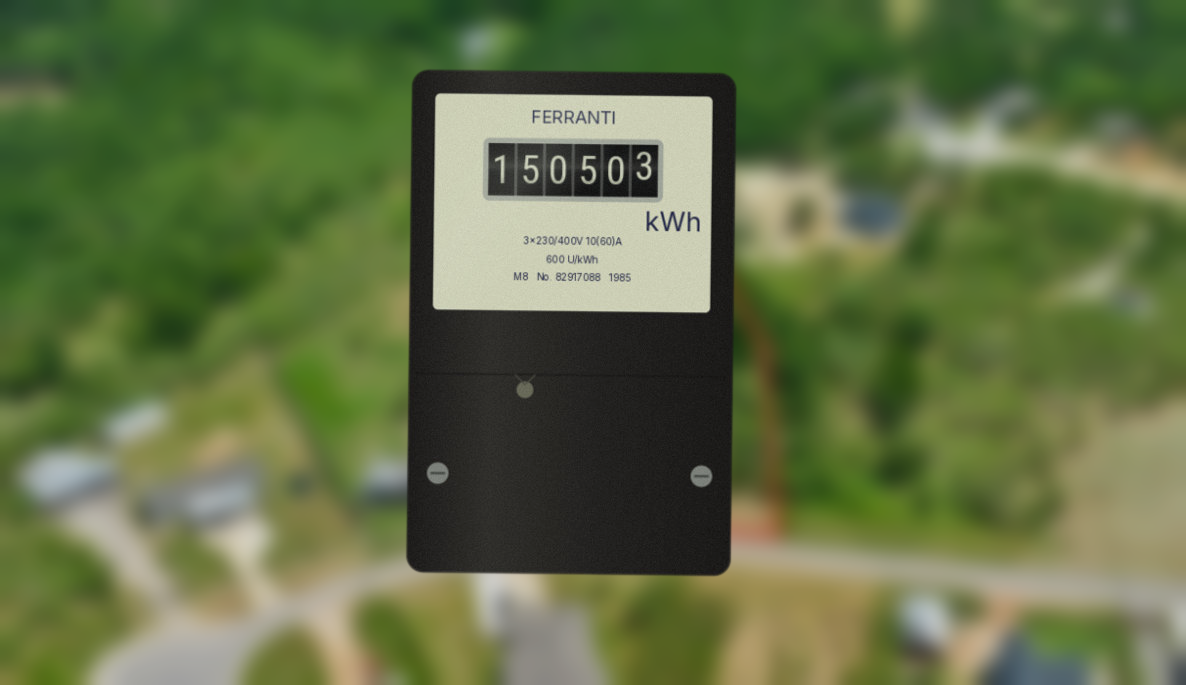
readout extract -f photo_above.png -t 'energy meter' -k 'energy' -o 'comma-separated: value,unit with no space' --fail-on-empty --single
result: 150503,kWh
